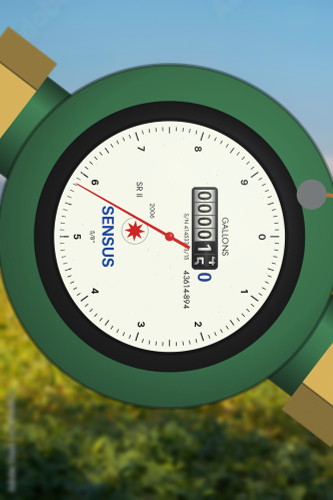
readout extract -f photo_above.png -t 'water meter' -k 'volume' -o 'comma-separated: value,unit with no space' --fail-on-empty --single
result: 145.8,gal
